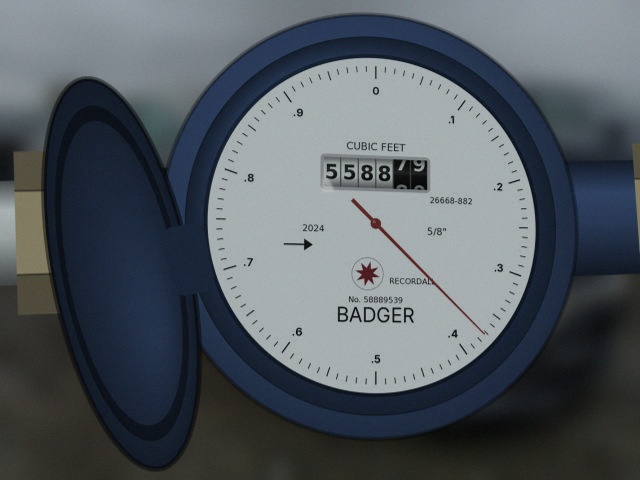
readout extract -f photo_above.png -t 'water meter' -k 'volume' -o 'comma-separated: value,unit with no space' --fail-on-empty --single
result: 558879.37,ft³
